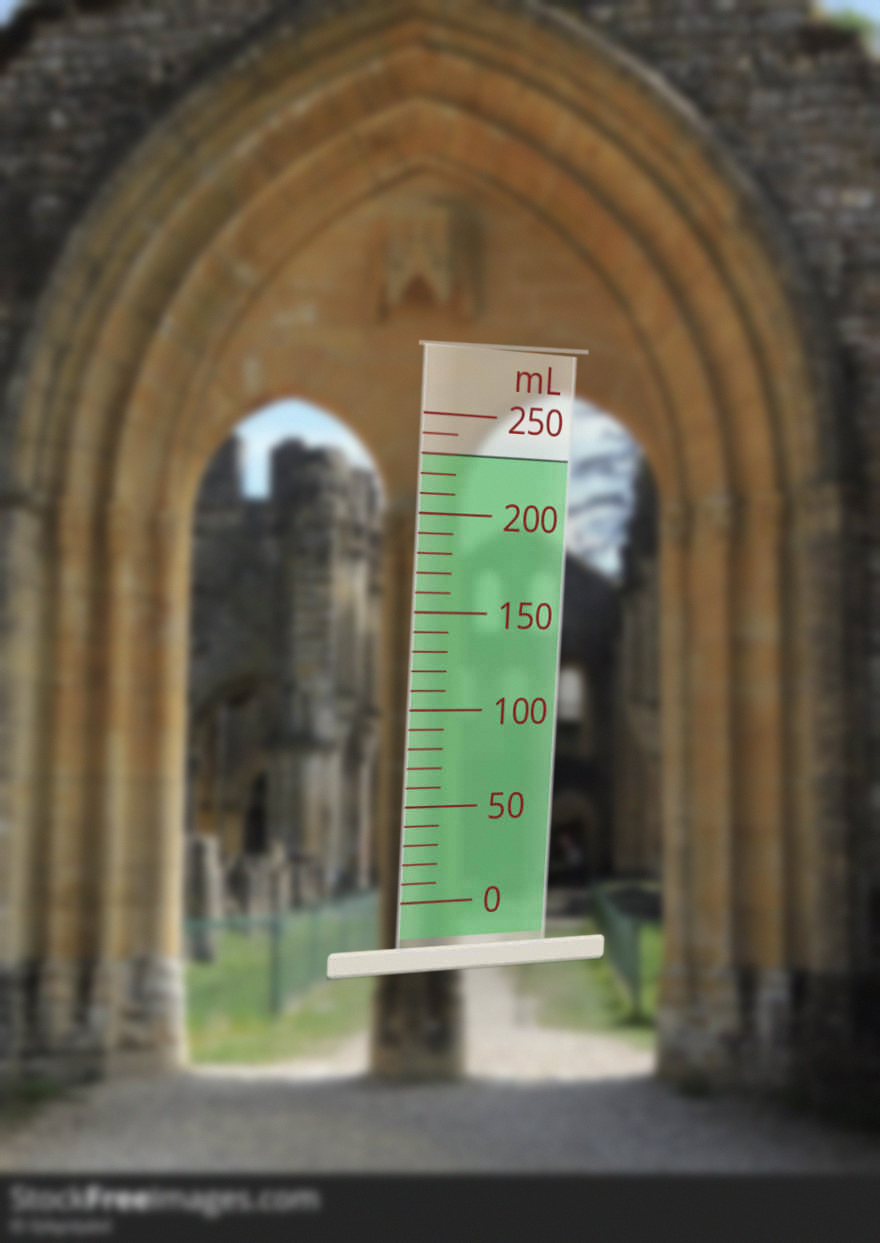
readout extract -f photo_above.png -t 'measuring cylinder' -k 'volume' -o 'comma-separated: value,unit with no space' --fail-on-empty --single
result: 230,mL
